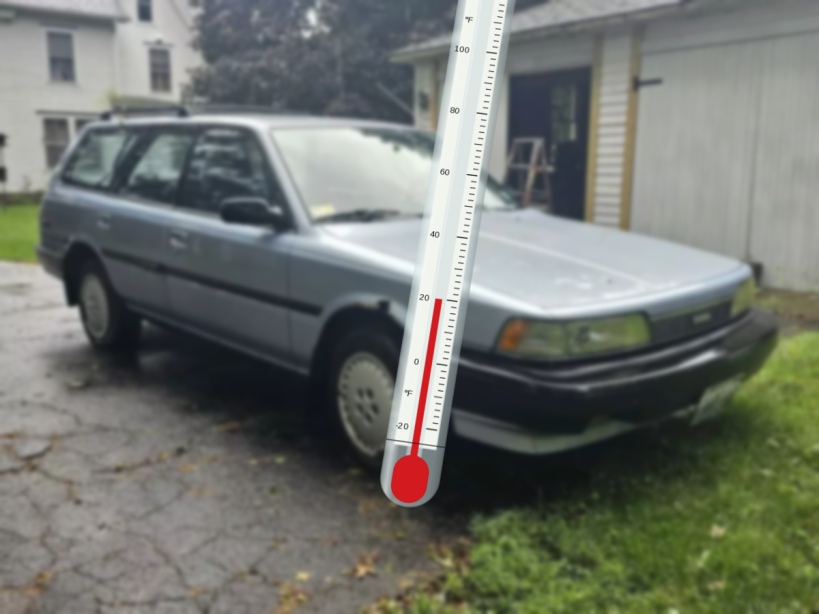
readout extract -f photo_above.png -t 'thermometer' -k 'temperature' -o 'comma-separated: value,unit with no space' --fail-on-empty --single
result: 20,°F
